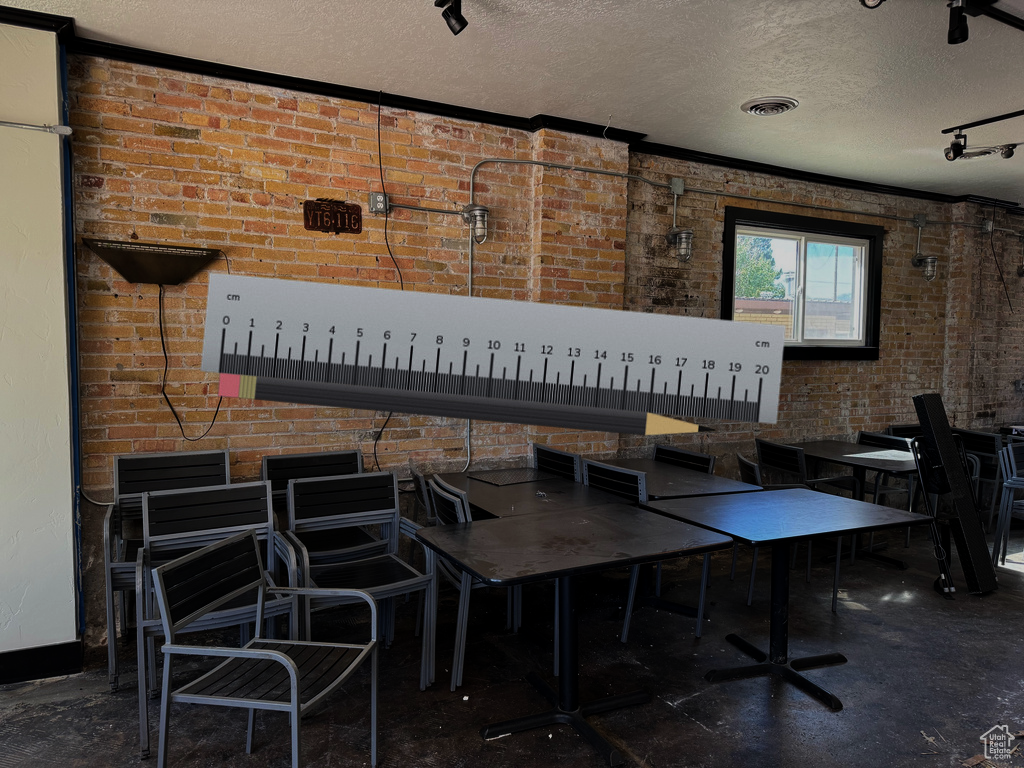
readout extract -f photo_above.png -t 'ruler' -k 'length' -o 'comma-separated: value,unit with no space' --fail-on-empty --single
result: 18.5,cm
